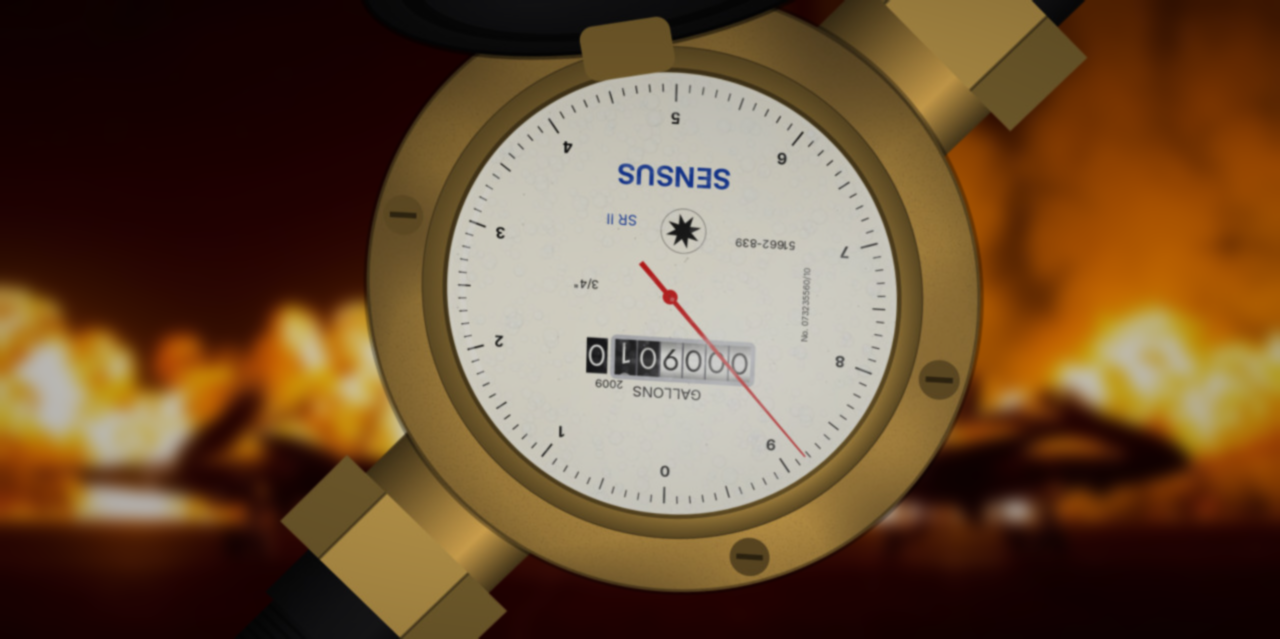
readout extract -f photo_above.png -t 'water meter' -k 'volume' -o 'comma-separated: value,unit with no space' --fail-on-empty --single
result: 9008.8,gal
